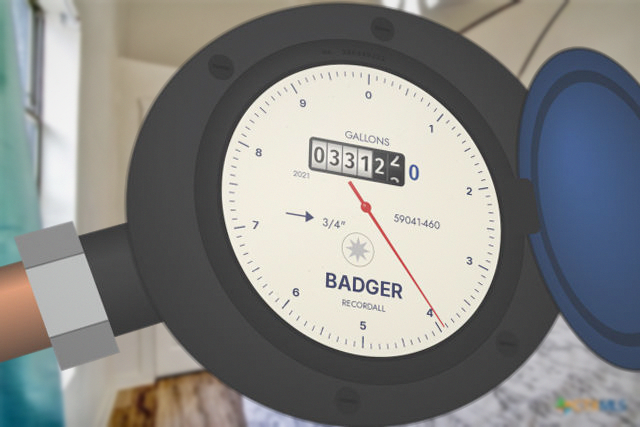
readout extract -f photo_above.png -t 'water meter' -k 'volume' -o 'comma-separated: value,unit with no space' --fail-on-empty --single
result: 331223.9,gal
